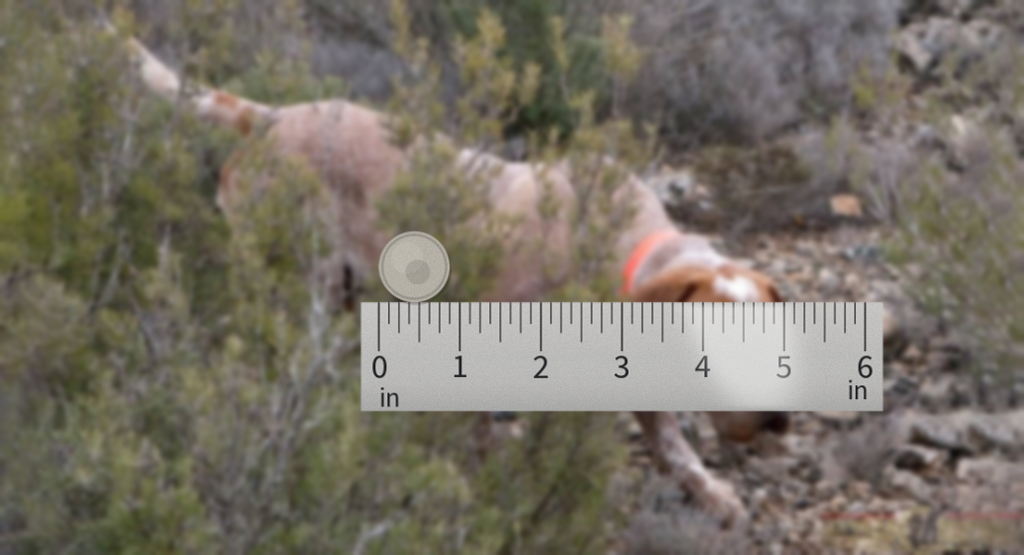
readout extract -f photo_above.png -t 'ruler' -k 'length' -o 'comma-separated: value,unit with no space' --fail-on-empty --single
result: 0.875,in
